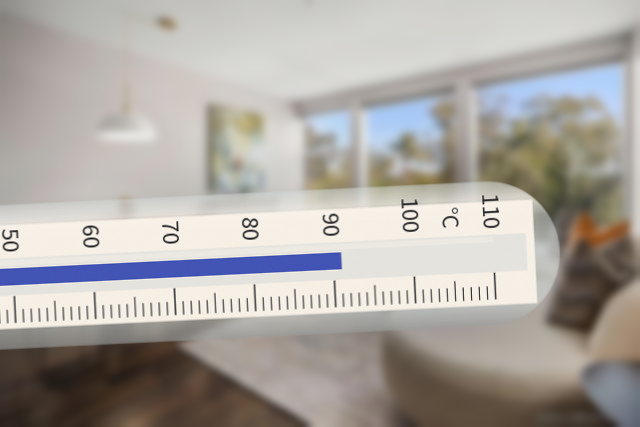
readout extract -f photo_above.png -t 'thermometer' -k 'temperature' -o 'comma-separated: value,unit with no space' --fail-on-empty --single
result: 91,°C
